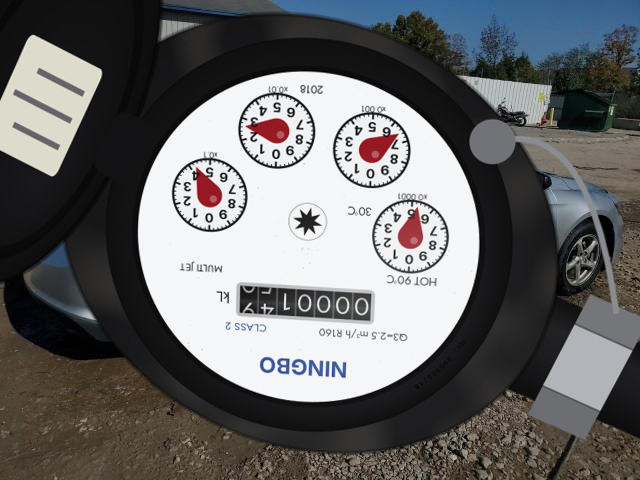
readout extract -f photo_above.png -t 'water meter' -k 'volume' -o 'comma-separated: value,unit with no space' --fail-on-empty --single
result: 149.4265,kL
